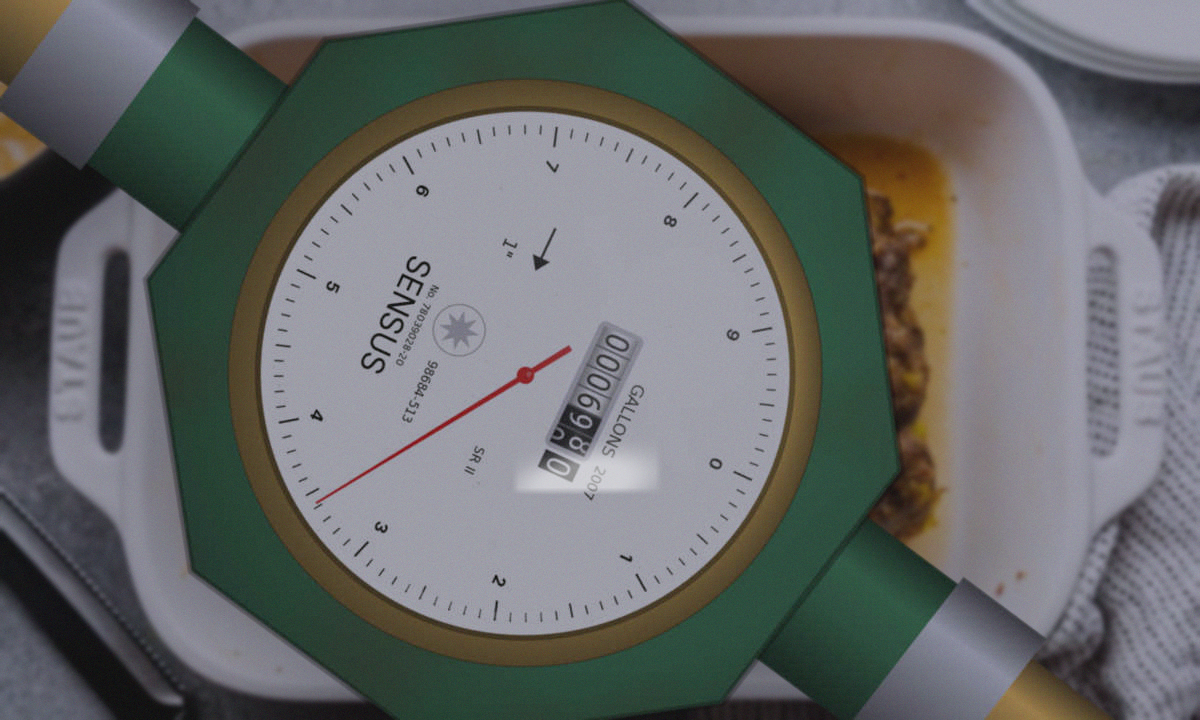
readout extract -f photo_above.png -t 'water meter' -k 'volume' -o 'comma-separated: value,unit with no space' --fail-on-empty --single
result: 6983.4,gal
